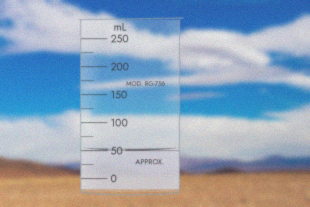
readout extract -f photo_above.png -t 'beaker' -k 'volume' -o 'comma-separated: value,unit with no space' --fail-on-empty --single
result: 50,mL
